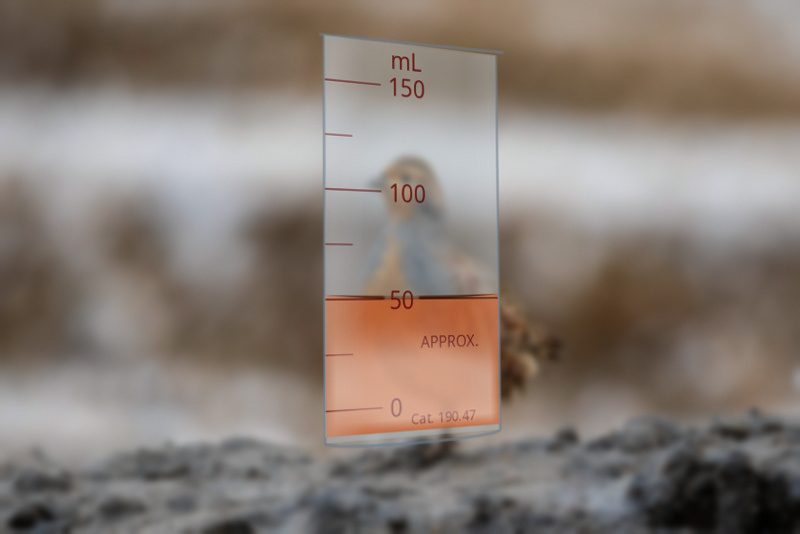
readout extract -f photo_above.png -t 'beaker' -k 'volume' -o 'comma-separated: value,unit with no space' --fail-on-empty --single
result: 50,mL
